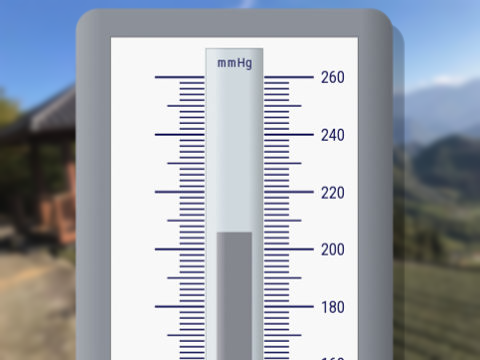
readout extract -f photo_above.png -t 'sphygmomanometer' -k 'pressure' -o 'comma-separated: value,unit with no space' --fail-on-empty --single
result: 206,mmHg
